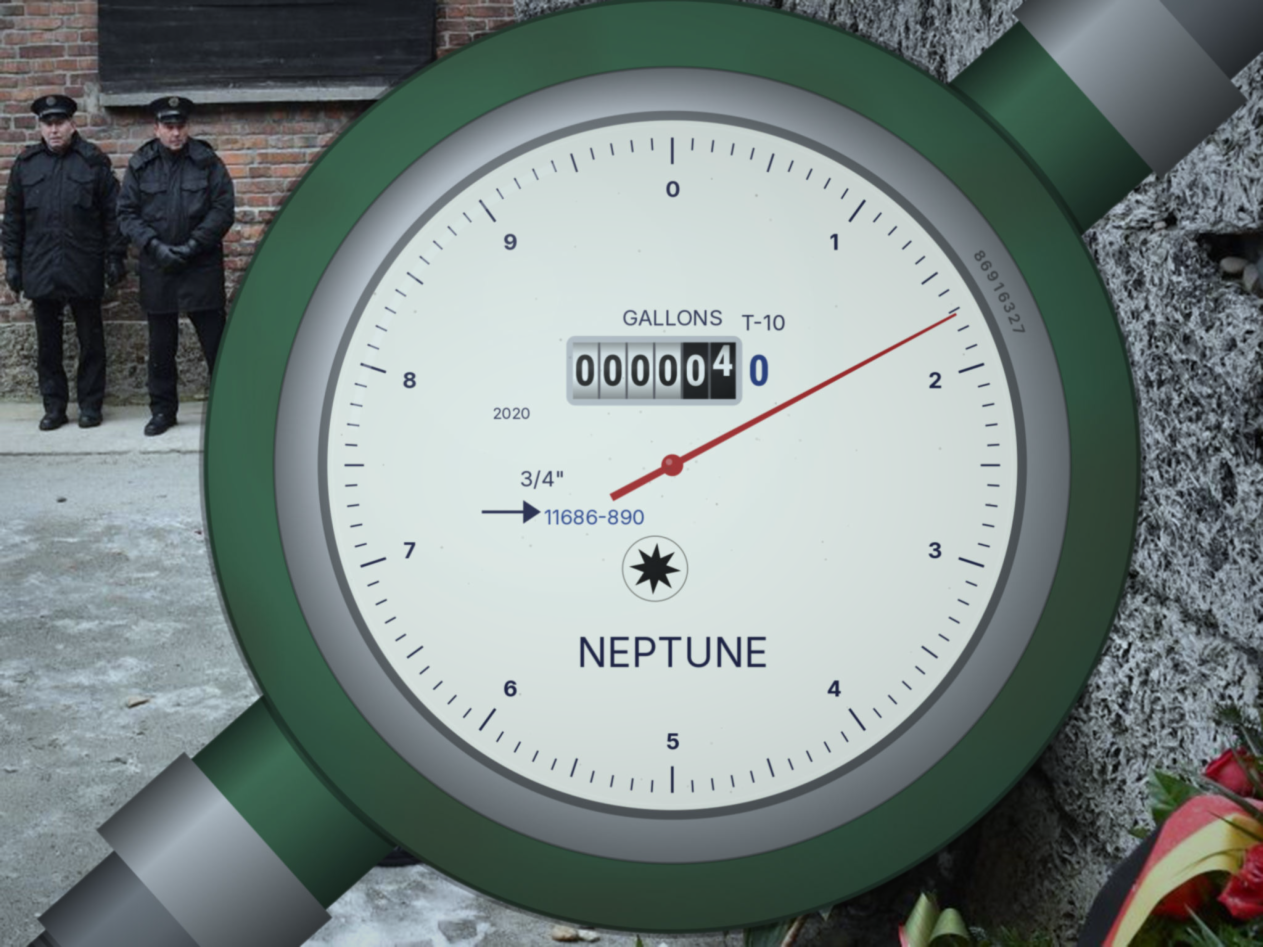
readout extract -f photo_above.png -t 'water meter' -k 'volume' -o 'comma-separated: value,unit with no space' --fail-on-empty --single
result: 41.7,gal
